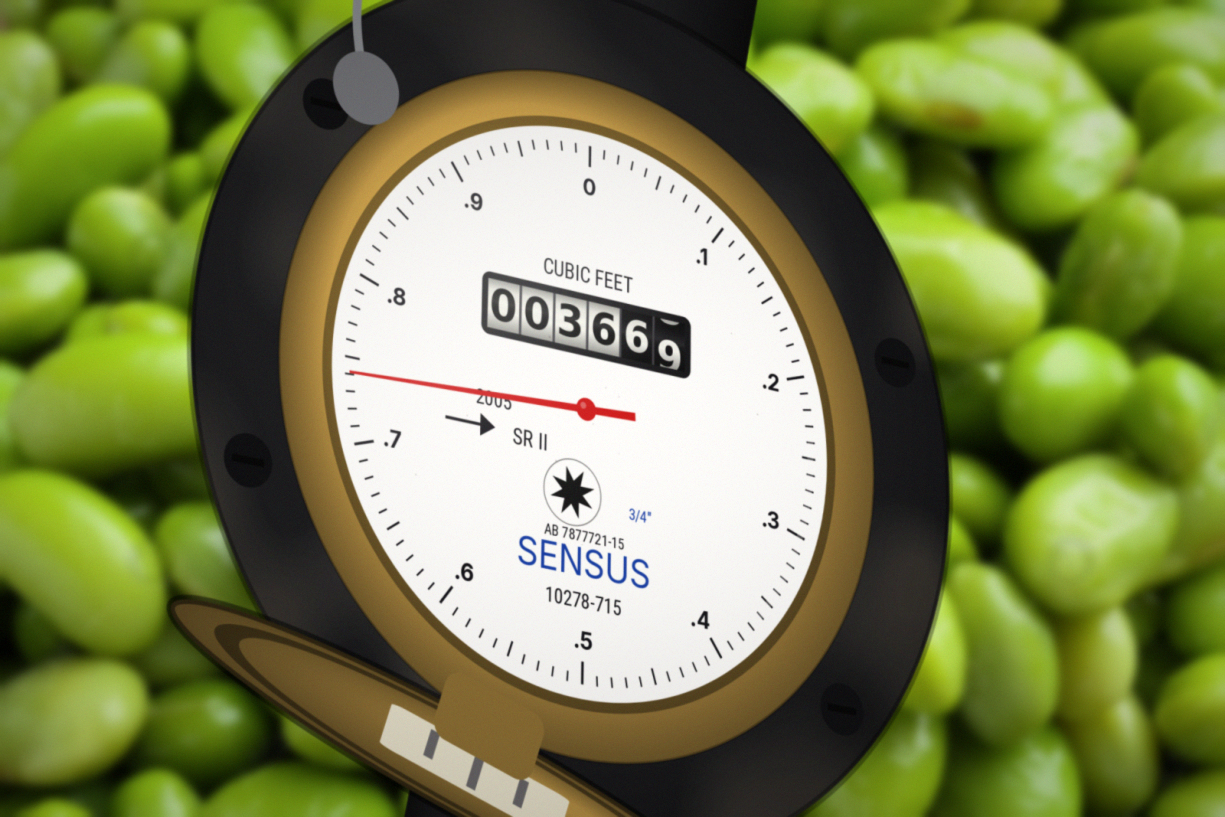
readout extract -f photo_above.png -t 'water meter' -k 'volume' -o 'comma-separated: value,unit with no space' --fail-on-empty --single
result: 3668.74,ft³
